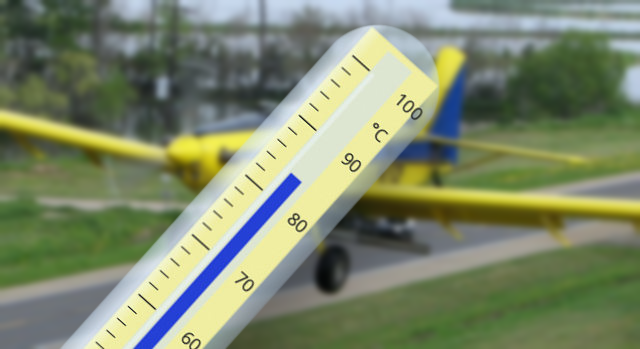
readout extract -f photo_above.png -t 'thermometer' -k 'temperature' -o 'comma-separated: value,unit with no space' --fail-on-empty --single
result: 84,°C
